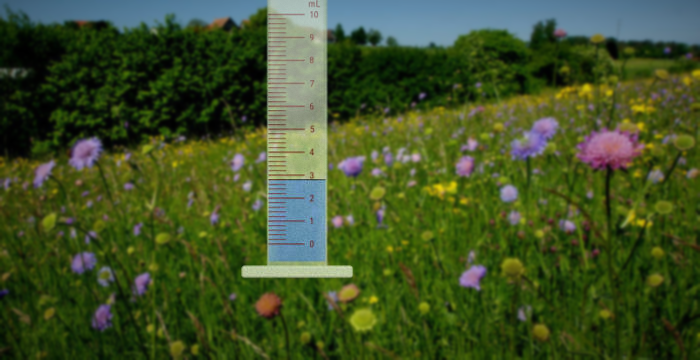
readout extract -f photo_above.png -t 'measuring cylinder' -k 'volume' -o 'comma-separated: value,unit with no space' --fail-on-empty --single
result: 2.8,mL
